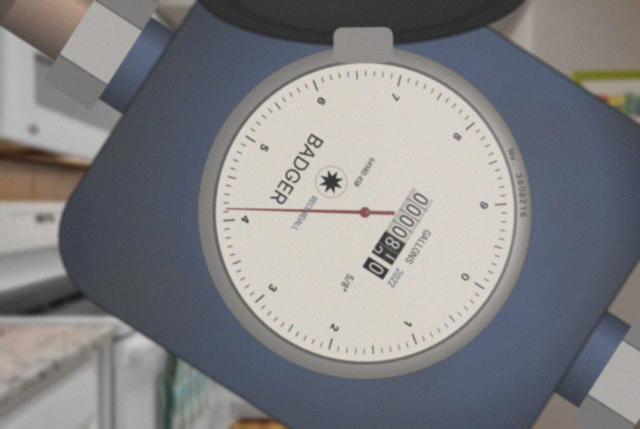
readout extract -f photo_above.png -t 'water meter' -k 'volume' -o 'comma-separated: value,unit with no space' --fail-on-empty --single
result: 814.1,gal
